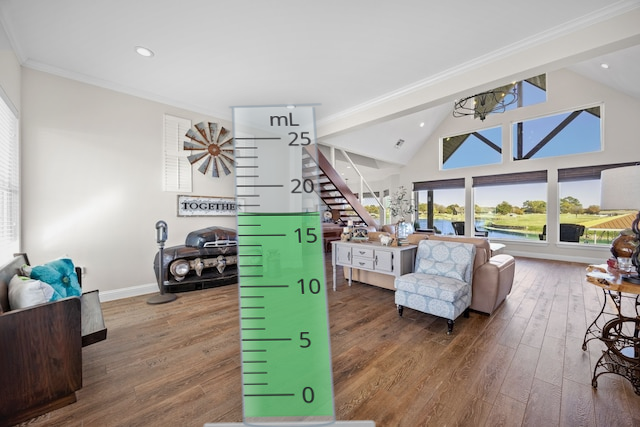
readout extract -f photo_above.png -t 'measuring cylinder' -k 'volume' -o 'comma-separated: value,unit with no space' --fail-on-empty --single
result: 17,mL
